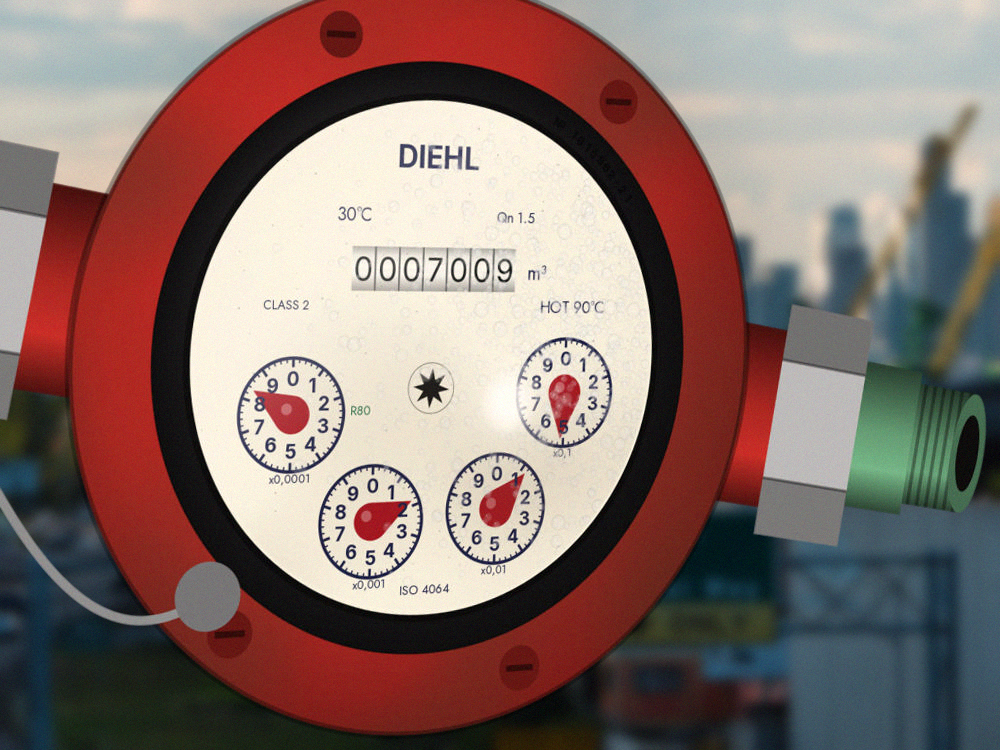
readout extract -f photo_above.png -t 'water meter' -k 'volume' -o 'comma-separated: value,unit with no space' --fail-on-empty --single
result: 7009.5118,m³
